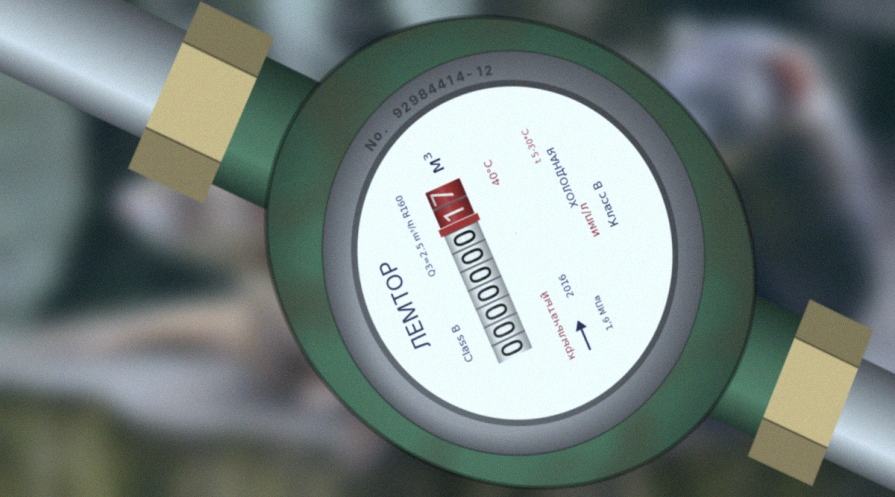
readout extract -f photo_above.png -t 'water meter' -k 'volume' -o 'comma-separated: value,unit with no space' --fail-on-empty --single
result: 0.17,m³
